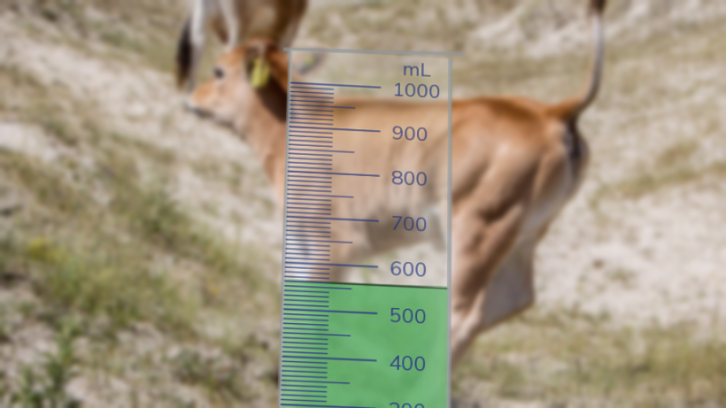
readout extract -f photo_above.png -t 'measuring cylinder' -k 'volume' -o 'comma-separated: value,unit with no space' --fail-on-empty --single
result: 560,mL
